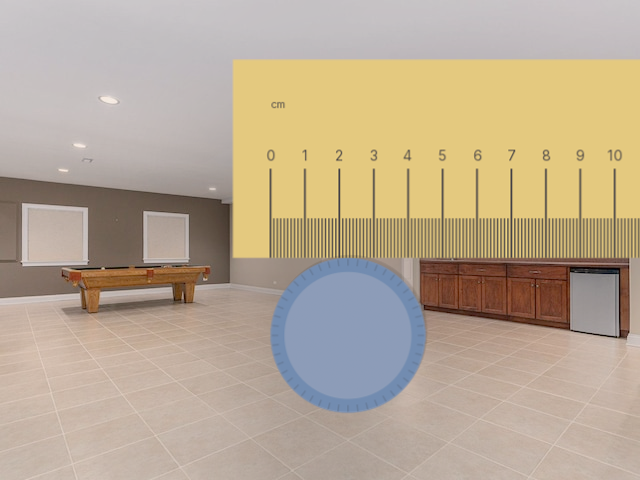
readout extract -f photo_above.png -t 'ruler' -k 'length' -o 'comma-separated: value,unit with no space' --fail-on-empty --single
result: 4.5,cm
